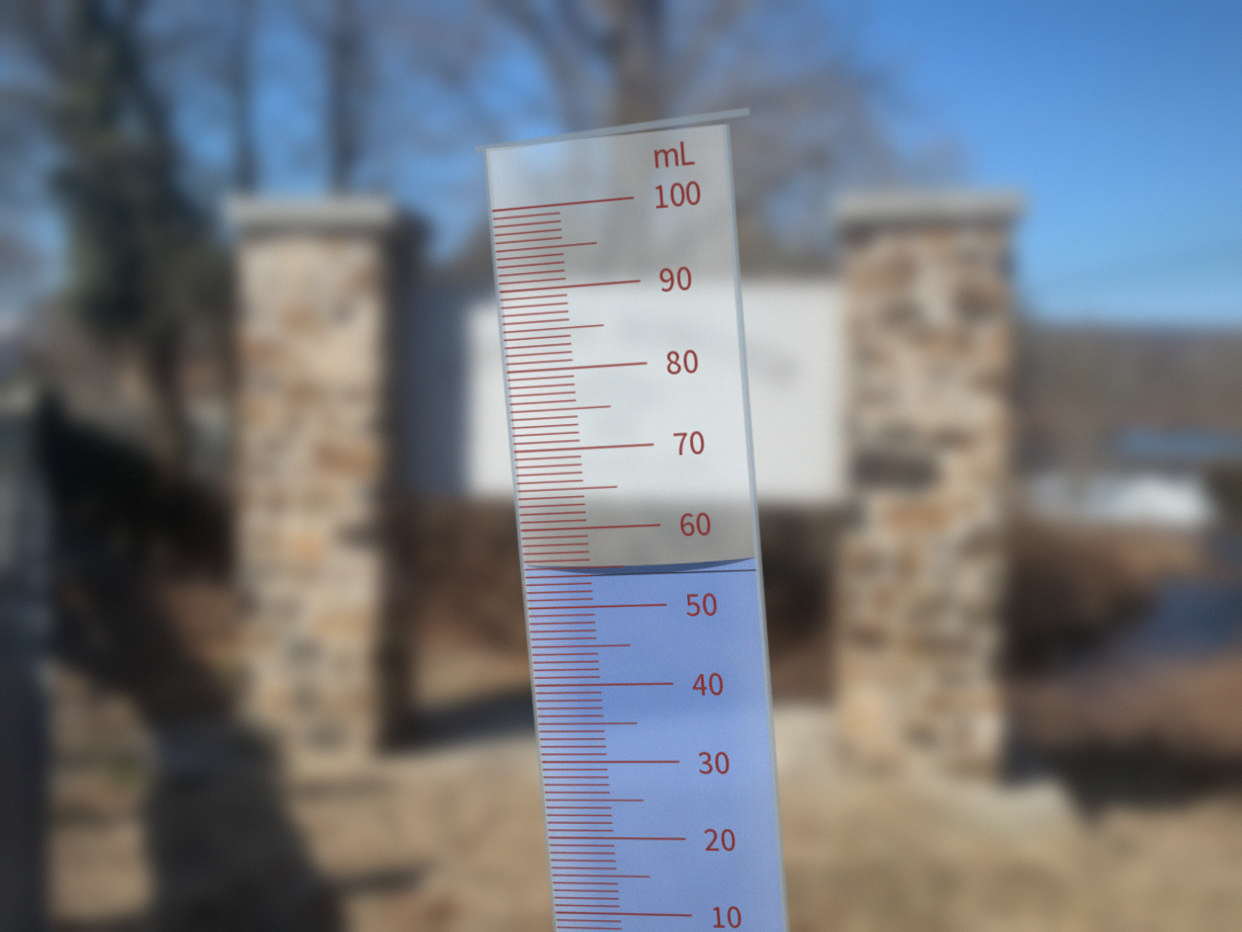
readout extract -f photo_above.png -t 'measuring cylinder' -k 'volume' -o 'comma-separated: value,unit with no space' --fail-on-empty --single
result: 54,mL
